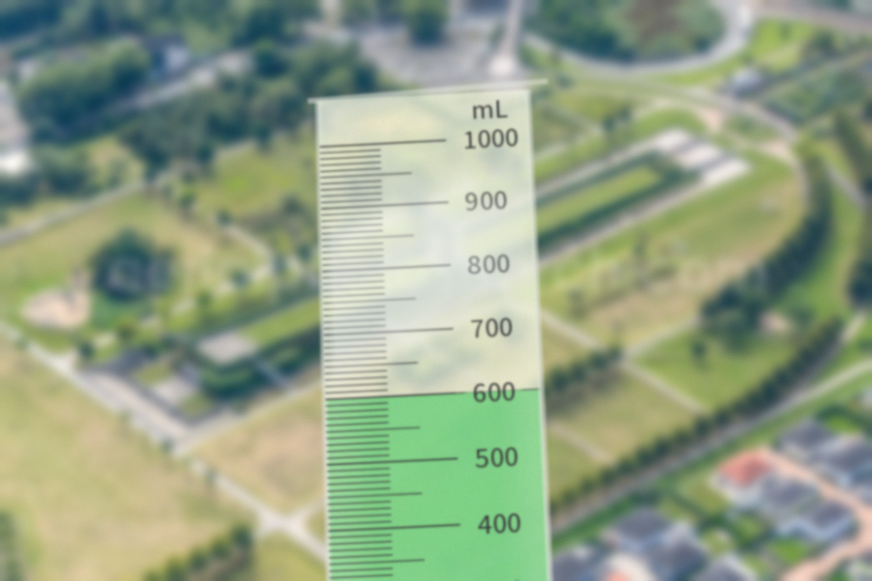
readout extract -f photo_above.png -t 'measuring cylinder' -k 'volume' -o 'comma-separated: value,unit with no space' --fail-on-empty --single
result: 600,mL
